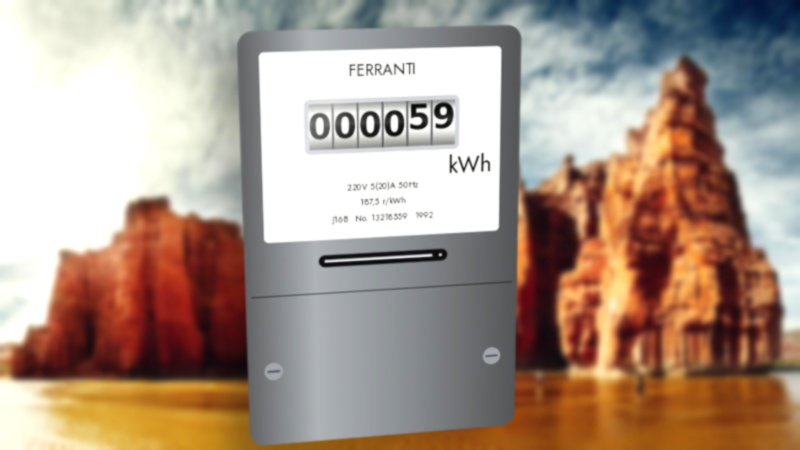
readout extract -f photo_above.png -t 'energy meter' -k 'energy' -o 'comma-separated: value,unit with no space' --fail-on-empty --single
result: 59,kWh
